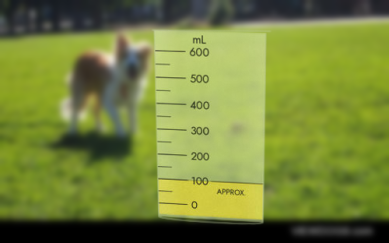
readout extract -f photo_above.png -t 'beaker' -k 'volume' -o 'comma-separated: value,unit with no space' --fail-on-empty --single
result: 100,mL
